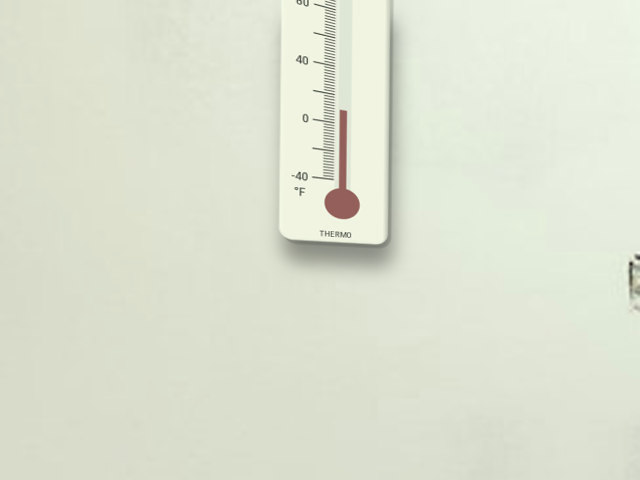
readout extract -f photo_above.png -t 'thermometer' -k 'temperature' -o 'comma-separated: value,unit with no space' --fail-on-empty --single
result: 10,°F
